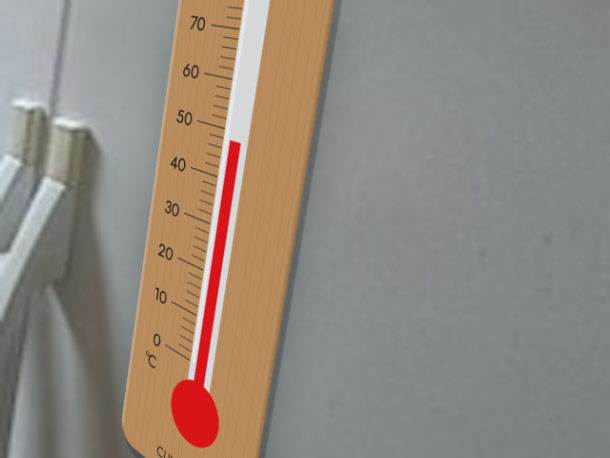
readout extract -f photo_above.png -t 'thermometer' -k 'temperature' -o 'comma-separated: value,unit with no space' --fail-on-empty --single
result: 48,°C
